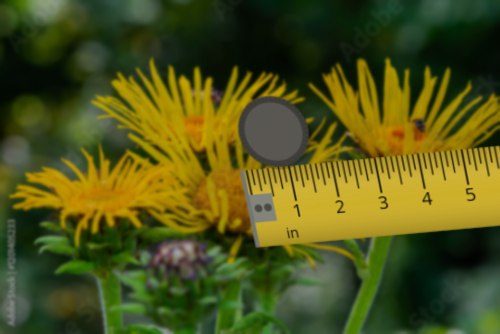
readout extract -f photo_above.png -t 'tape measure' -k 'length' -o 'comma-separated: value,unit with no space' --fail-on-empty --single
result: 1.625,in
